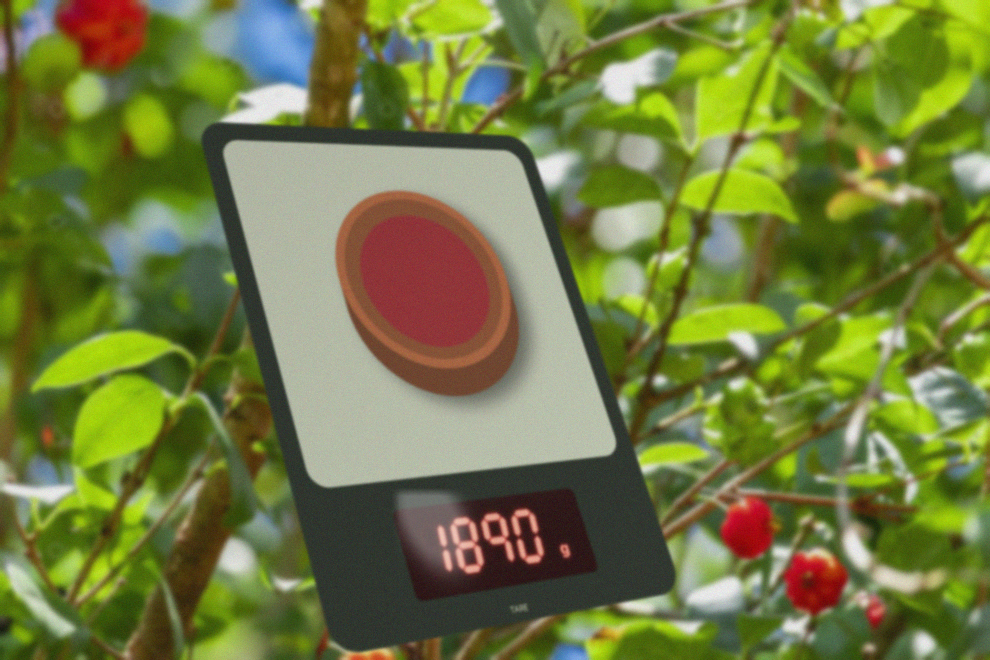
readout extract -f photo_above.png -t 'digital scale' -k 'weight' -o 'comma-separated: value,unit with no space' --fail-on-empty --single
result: 1890,g
